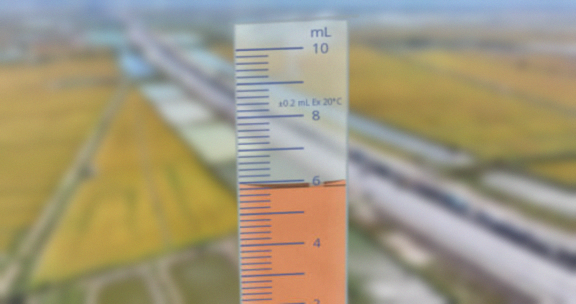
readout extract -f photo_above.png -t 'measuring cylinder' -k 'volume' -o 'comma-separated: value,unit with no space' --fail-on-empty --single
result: 5.8,mL
